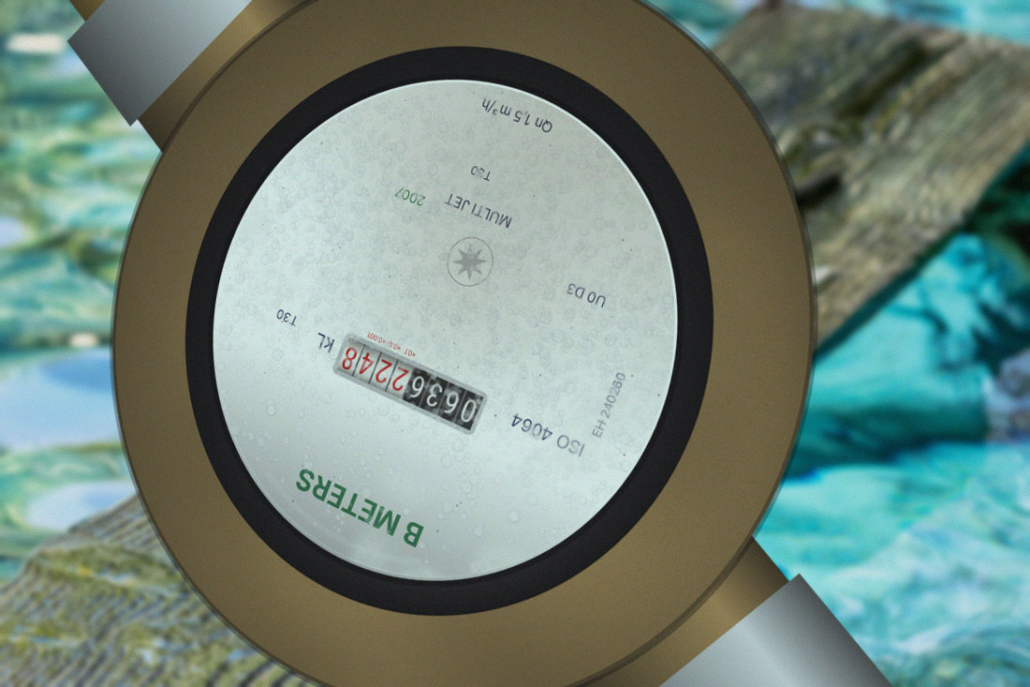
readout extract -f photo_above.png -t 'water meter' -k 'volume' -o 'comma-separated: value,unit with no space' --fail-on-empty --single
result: 636.2248,kL
